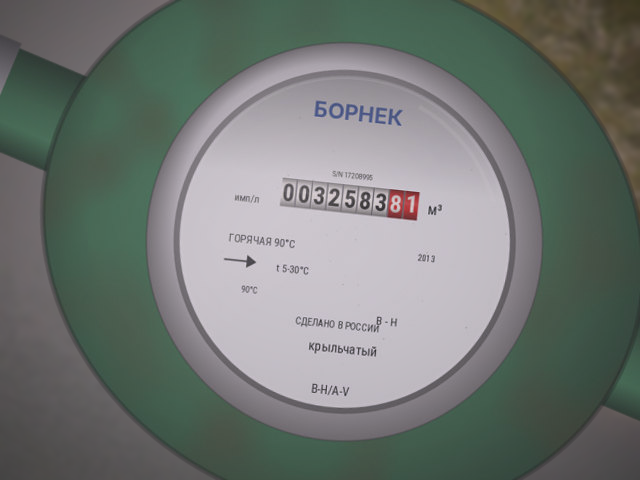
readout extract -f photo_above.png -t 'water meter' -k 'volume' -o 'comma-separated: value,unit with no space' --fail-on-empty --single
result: 32583.81,m³
